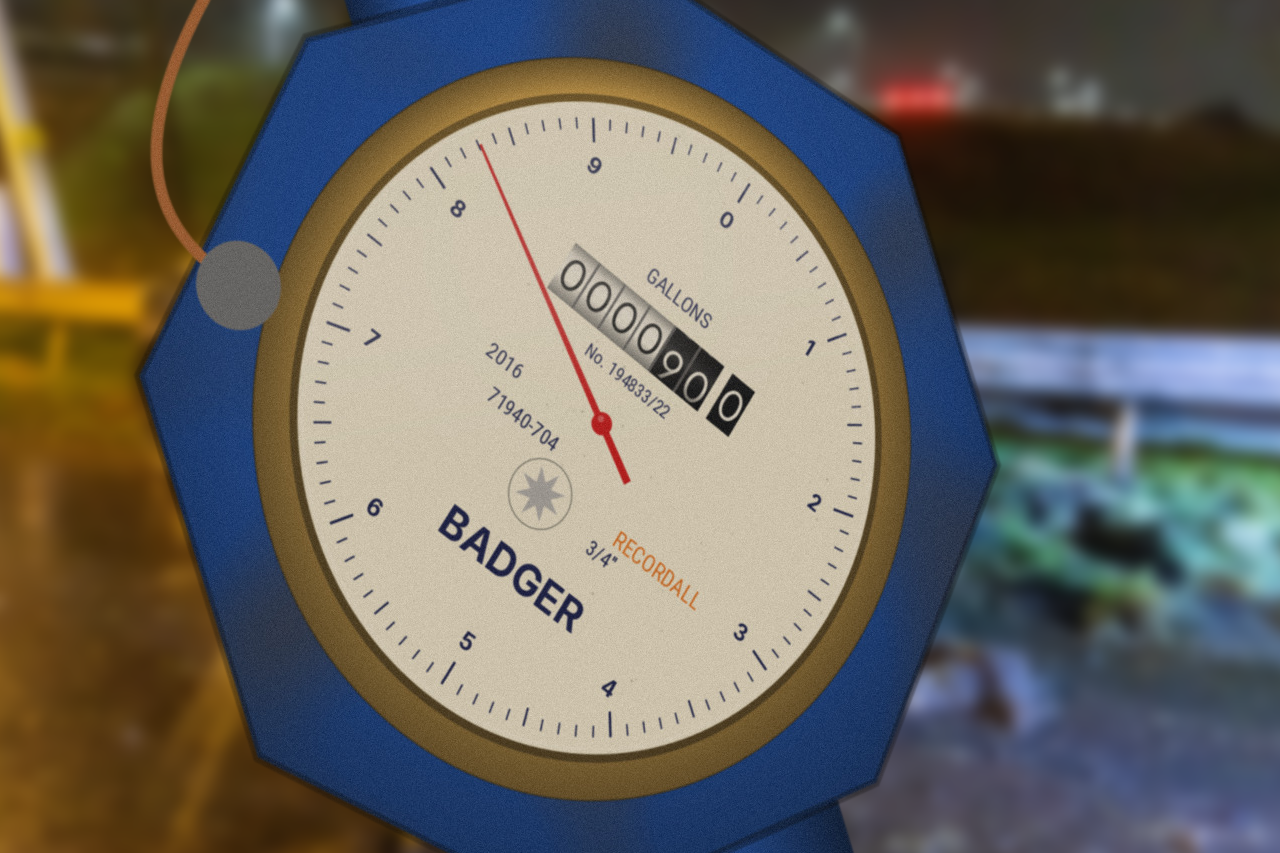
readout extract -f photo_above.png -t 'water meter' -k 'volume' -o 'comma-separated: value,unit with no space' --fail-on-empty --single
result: 898.3,gal
